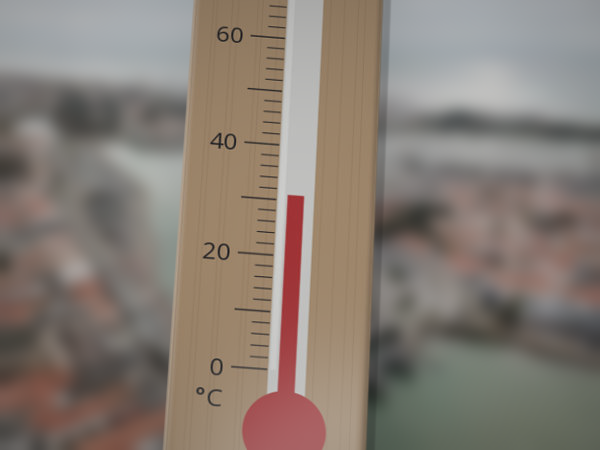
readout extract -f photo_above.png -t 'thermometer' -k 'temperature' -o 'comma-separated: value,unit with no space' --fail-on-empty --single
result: 31,°C
